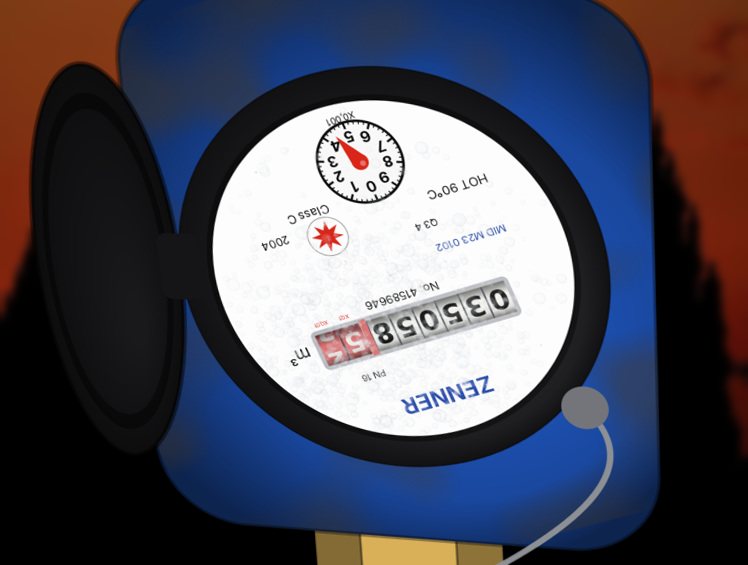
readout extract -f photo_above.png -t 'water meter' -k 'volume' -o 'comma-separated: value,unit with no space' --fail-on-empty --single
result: 35058.524,m³
